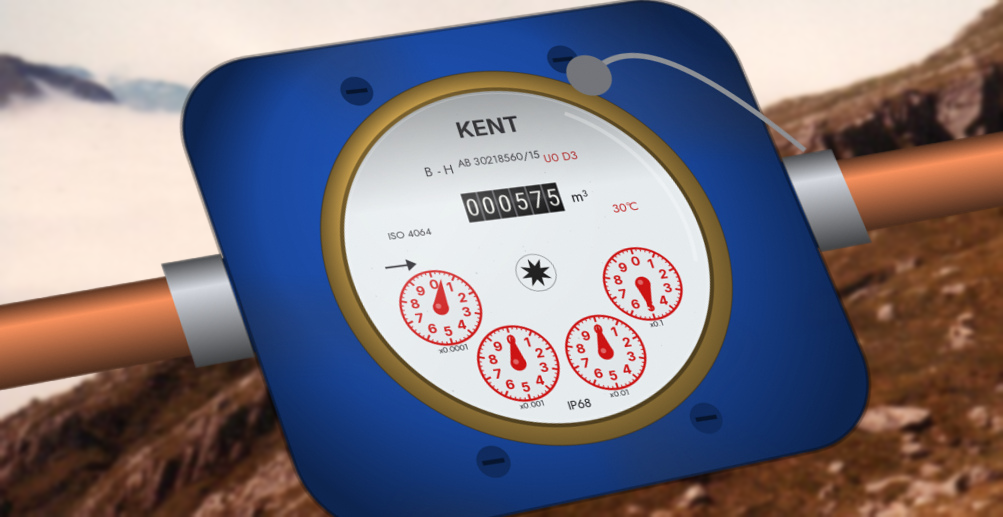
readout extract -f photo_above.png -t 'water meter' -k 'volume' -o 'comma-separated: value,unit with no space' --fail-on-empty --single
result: 575.5000,m³
